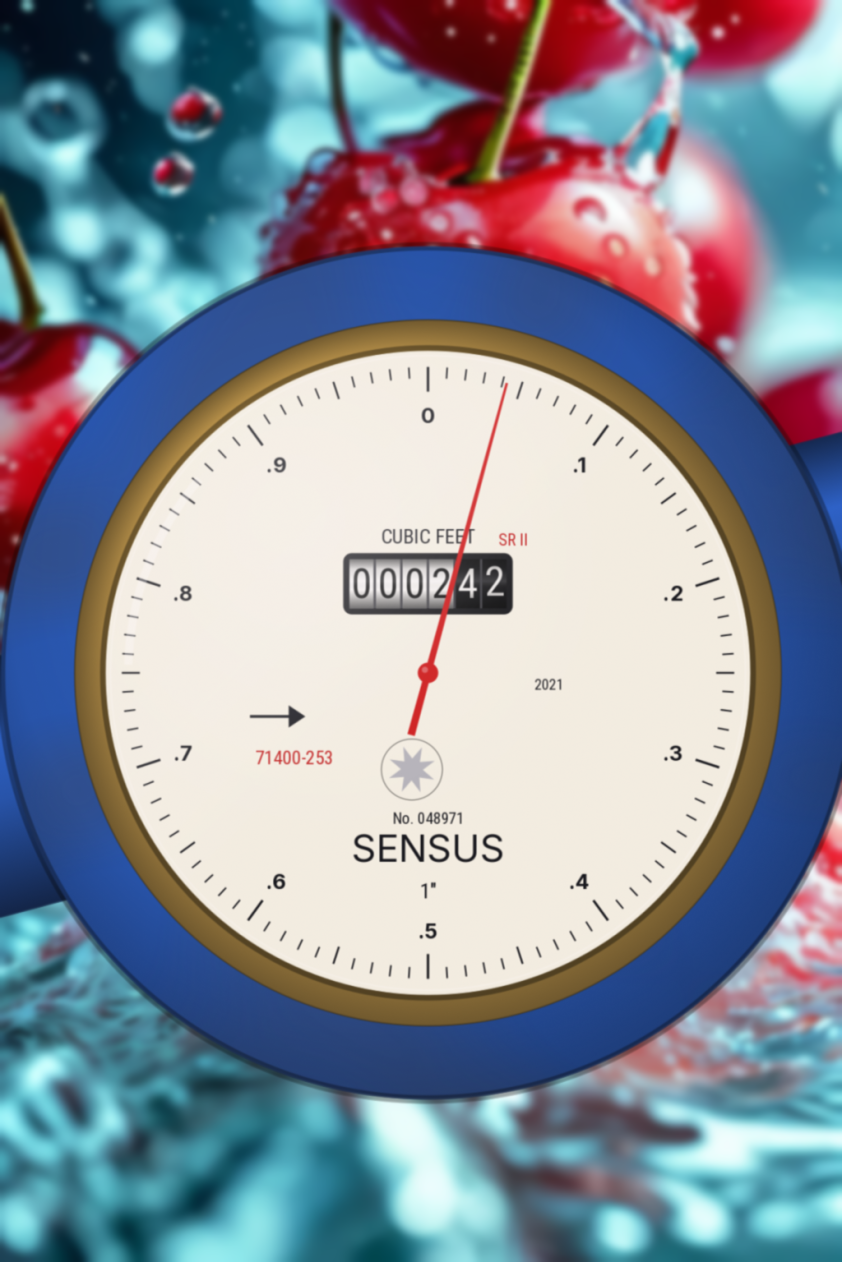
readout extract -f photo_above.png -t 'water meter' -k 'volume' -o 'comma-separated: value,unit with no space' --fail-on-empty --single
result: 242.04,ft³
